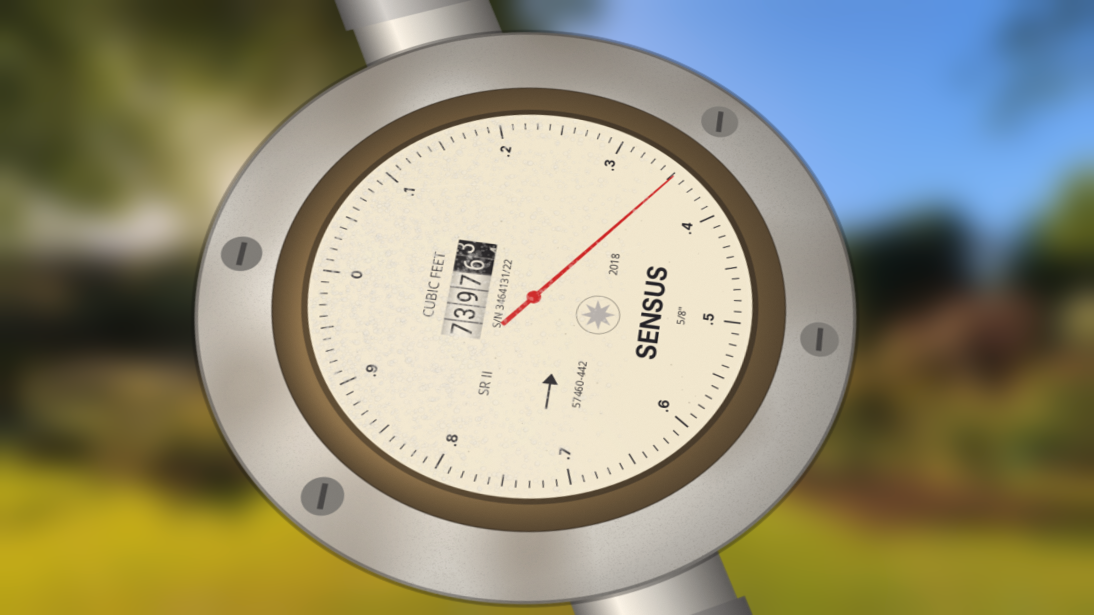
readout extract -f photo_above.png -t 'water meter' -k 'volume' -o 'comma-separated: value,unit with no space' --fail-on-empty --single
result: 739763.35,ft³
